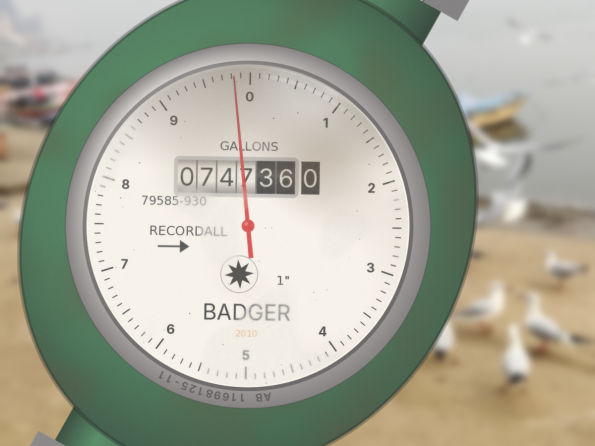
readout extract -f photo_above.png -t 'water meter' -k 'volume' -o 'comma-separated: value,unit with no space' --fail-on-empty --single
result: 747359.8,gal
